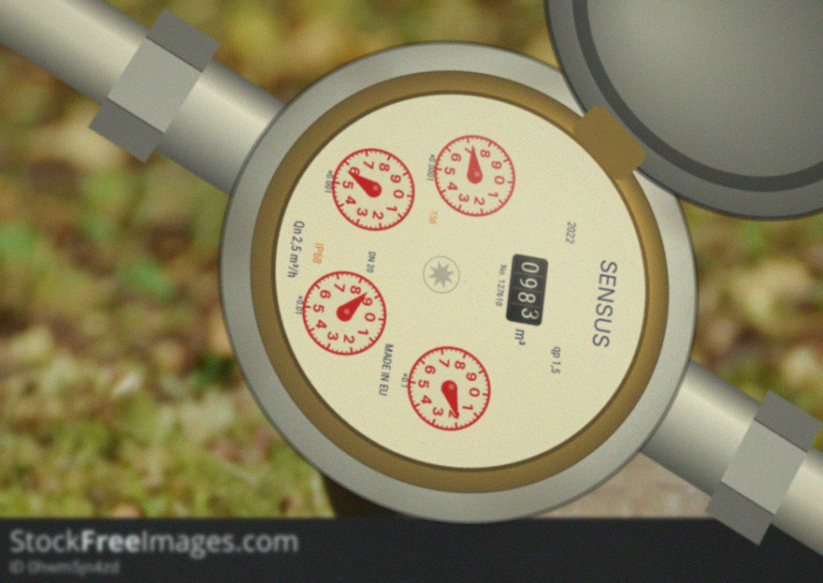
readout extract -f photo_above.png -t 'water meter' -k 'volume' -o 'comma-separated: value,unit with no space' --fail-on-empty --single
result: 983.1857,m³
